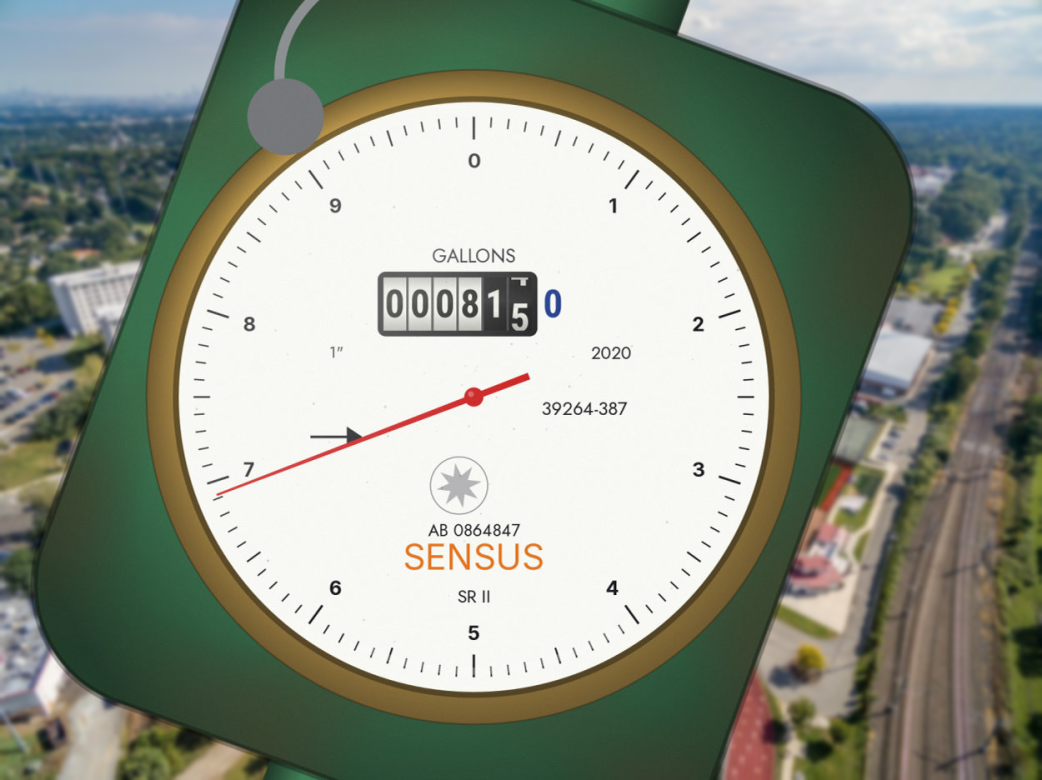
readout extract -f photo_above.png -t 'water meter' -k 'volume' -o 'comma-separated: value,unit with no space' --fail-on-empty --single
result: 8146.9,gal
